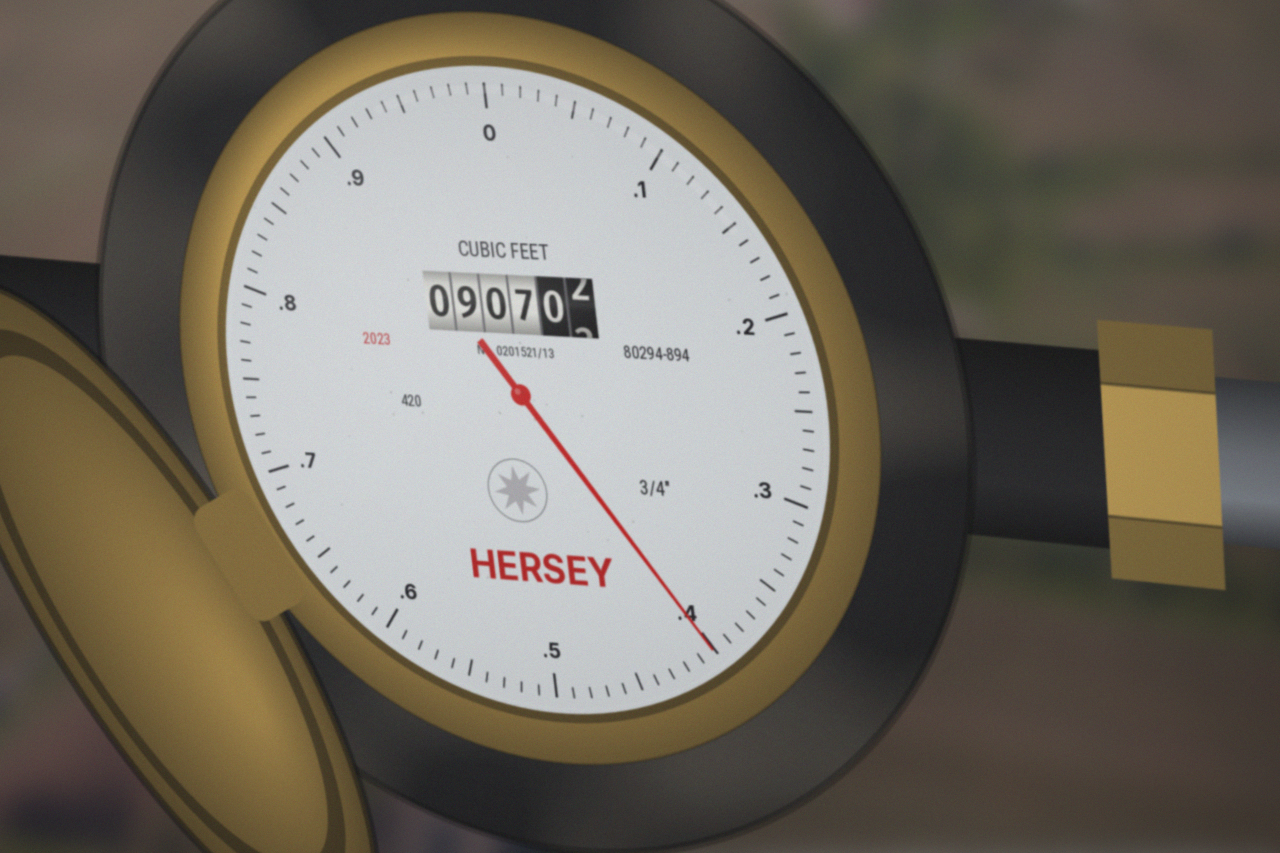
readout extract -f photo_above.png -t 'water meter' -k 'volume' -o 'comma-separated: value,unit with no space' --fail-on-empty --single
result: 90702.40,ft³
